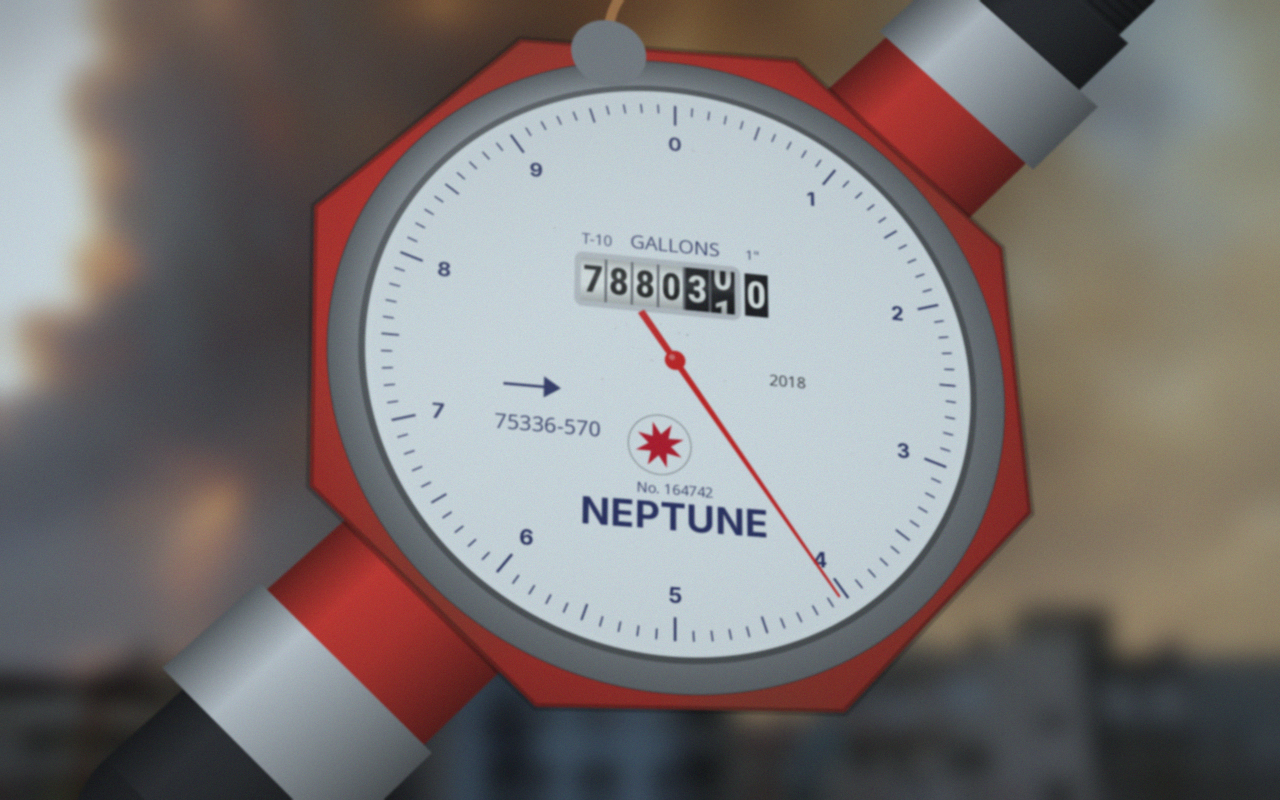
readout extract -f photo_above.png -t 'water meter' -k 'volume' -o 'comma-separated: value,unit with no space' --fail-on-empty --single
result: 7880304.0,gal
